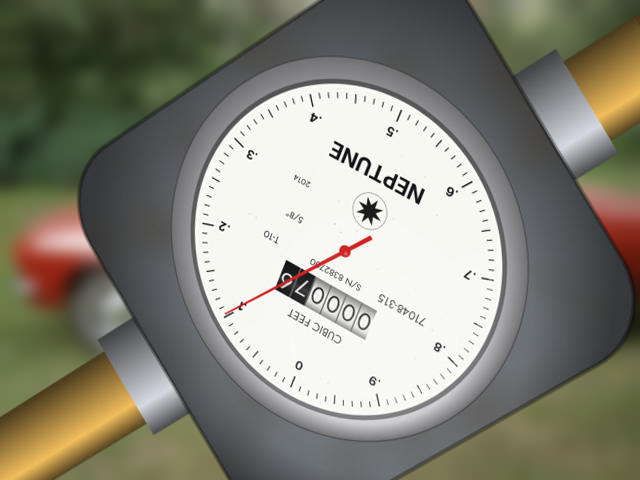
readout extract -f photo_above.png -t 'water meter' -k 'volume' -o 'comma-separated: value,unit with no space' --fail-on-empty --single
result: 76.10,ft³
